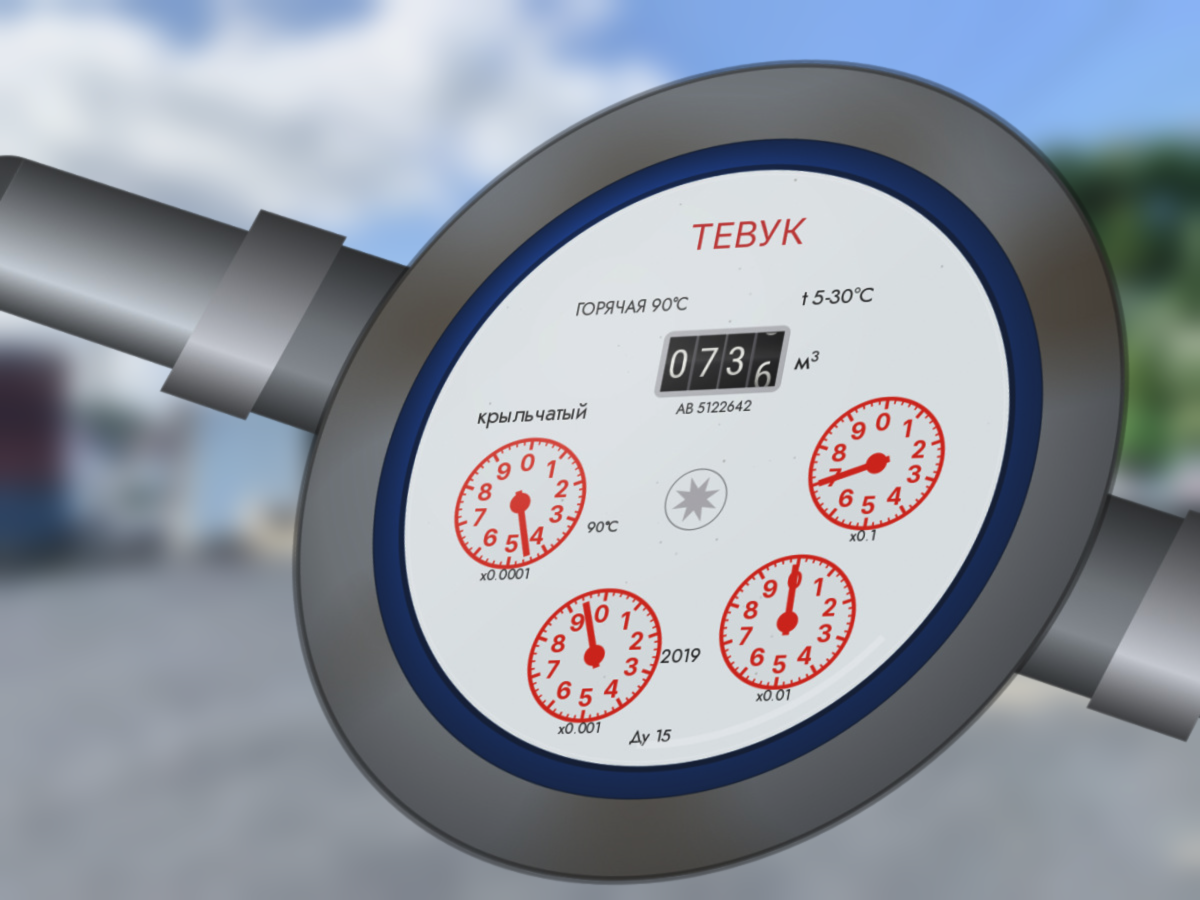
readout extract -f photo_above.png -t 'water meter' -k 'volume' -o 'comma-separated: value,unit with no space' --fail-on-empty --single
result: 735.6994,m³
